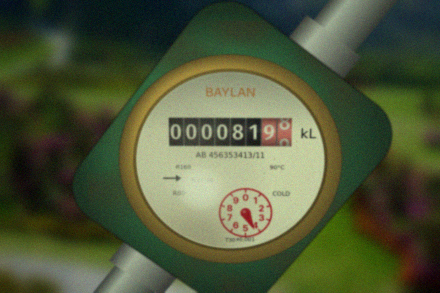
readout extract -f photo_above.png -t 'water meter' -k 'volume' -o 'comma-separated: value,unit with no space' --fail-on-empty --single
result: 81.984,kL
